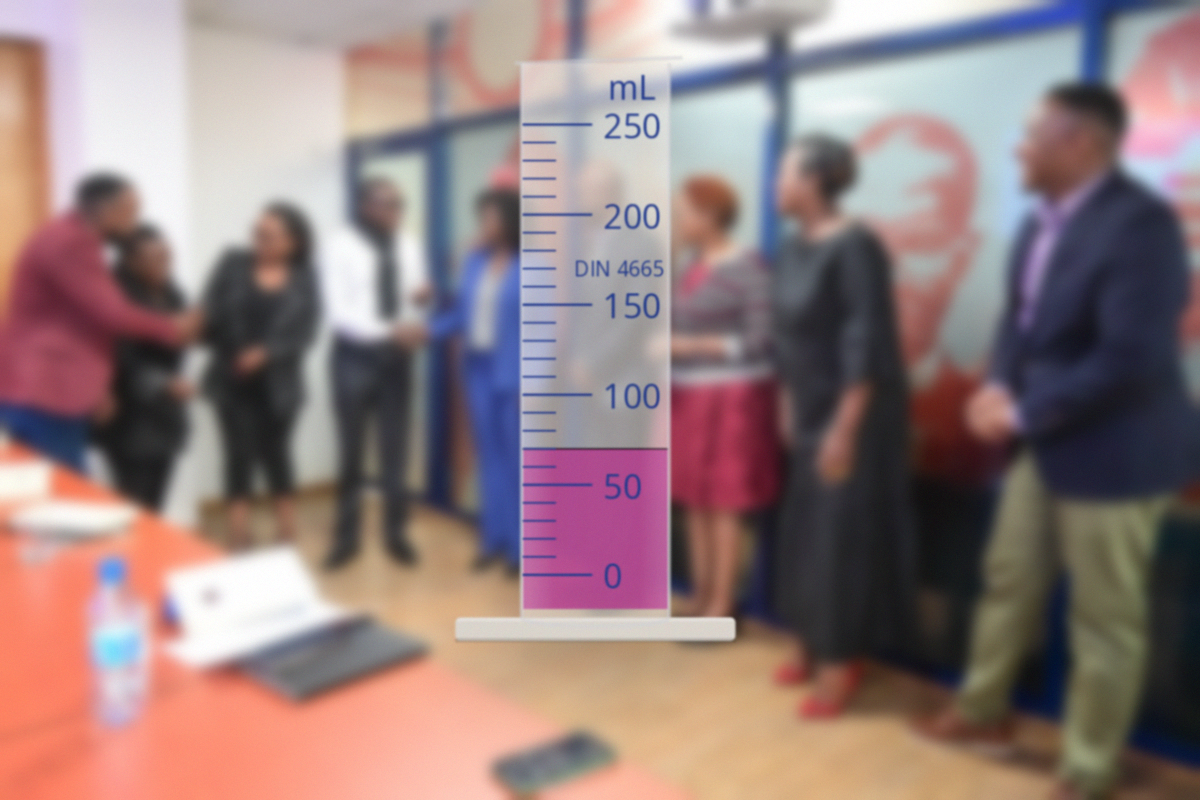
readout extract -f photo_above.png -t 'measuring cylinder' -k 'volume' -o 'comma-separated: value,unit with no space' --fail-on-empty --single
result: 70,mL
